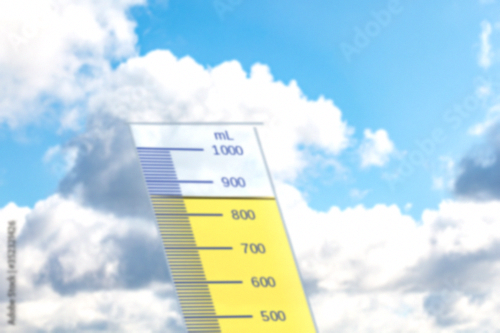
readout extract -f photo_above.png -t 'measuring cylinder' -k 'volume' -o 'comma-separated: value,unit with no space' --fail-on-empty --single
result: 850,mL
